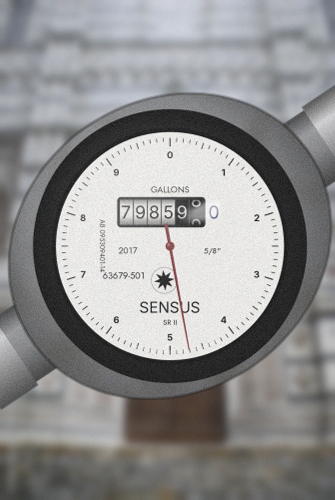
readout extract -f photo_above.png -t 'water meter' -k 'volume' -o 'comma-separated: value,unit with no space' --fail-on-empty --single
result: 7985984.7,gal
